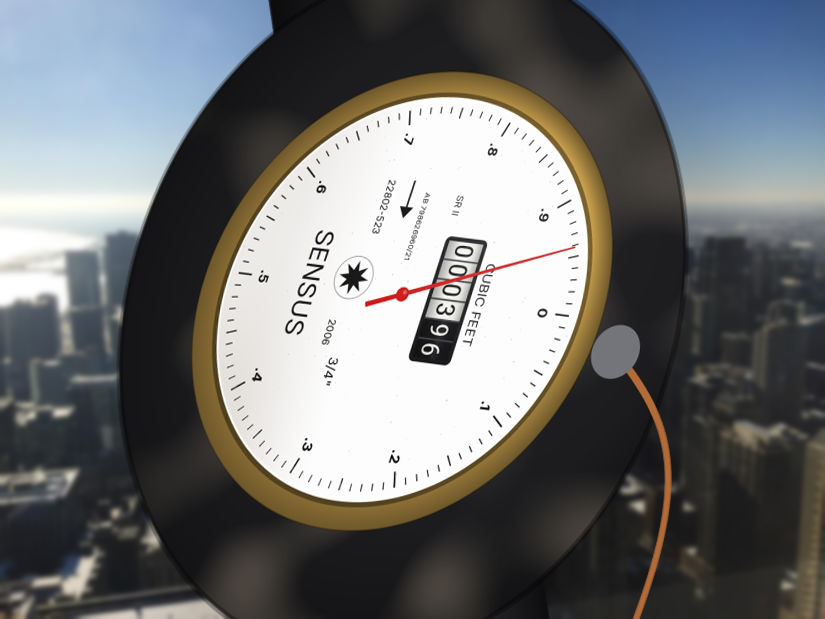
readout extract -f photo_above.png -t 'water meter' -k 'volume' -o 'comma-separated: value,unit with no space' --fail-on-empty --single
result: 395.94,ft³
